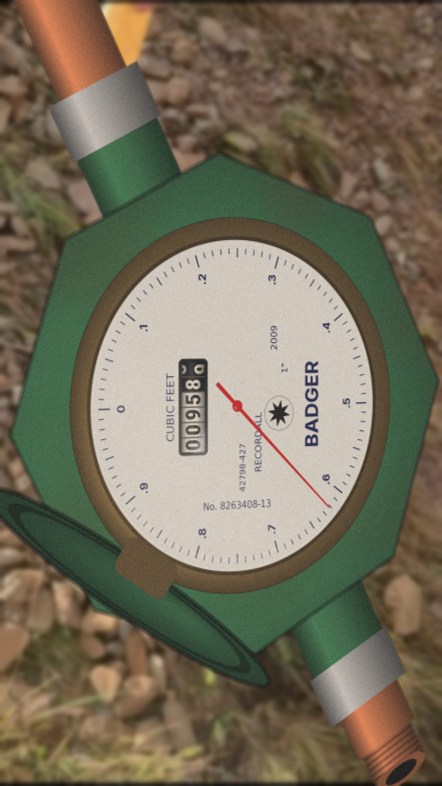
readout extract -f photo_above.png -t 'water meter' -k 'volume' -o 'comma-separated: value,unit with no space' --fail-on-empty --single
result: 9588.62,ft³
